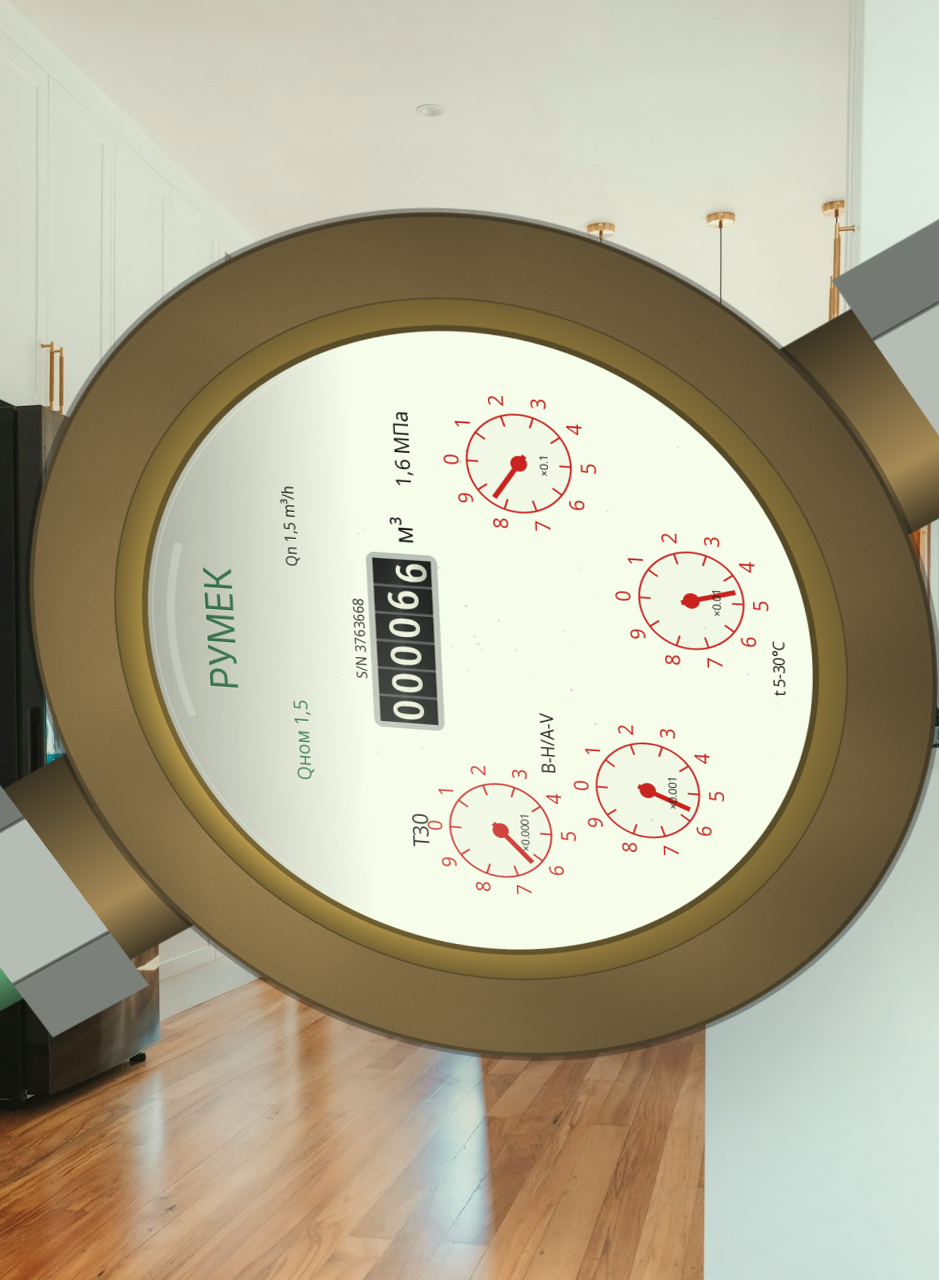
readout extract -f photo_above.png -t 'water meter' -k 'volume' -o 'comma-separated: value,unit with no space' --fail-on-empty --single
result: 65.8456,m³
